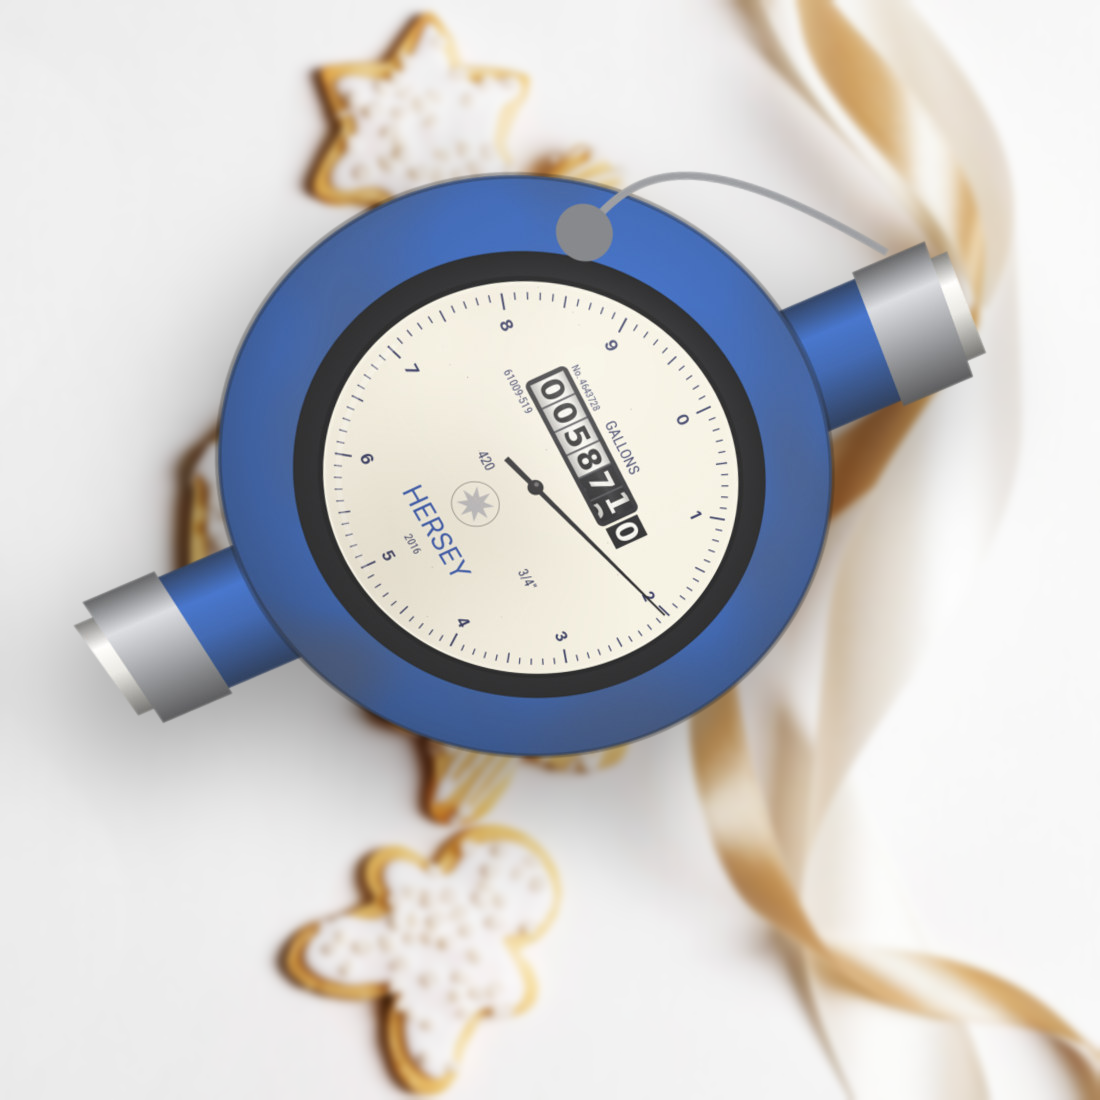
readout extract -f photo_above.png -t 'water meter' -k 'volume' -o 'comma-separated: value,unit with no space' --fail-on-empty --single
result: 58712.0,gal
